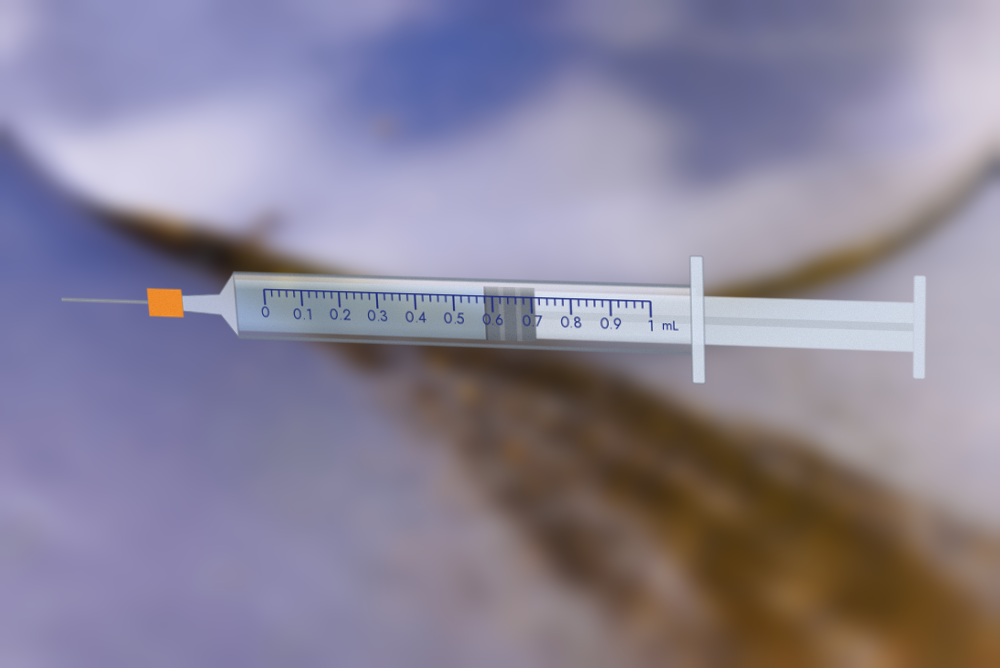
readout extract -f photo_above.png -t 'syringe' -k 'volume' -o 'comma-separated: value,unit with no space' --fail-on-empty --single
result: 0.58,mL
